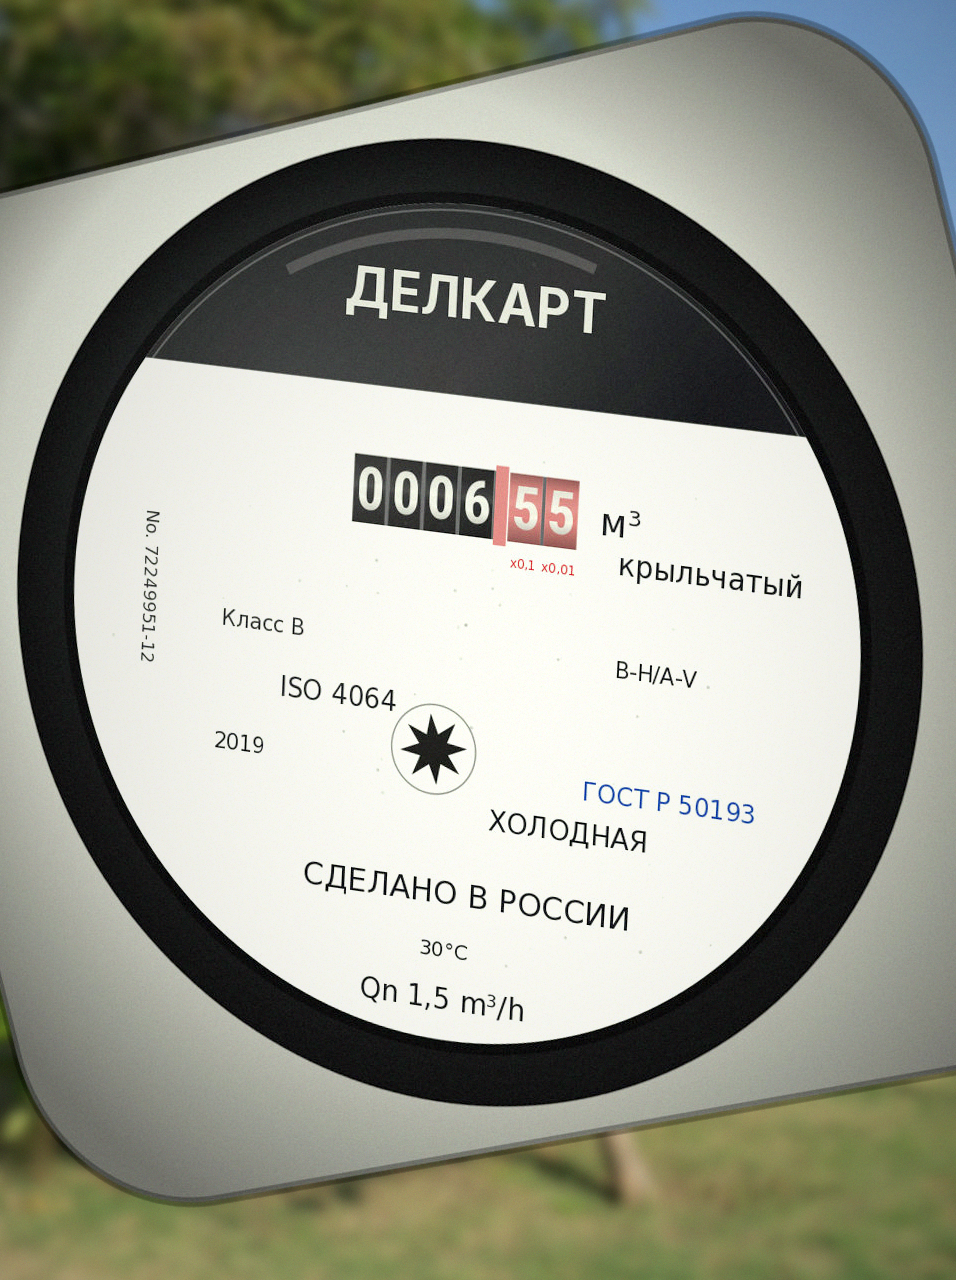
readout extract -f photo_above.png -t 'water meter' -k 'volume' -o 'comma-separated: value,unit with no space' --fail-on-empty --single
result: 6.55,m³
